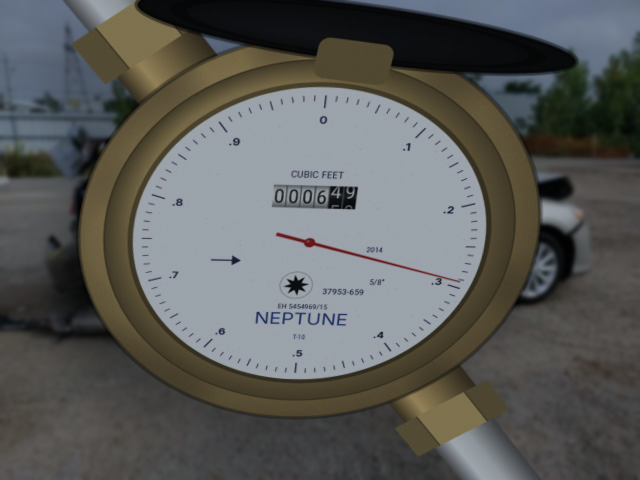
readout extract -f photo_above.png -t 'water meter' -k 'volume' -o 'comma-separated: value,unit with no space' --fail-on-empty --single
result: 649.29,ft³
